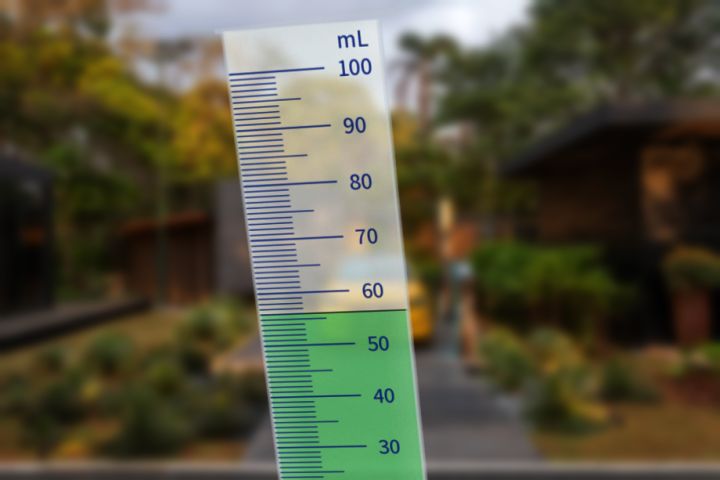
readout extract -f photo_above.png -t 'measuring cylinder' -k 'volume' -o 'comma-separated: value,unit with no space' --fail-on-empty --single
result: 56,mL
